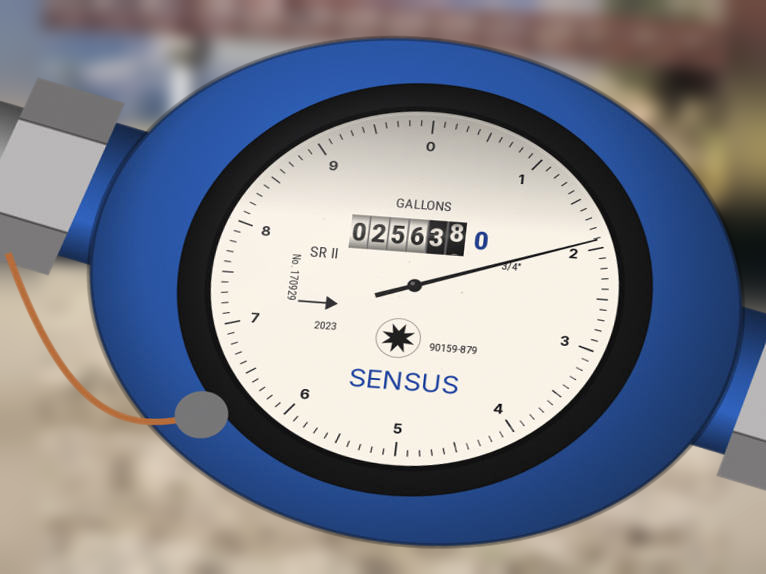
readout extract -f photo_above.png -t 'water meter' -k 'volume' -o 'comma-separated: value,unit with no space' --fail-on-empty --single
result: 256381.9,gal
